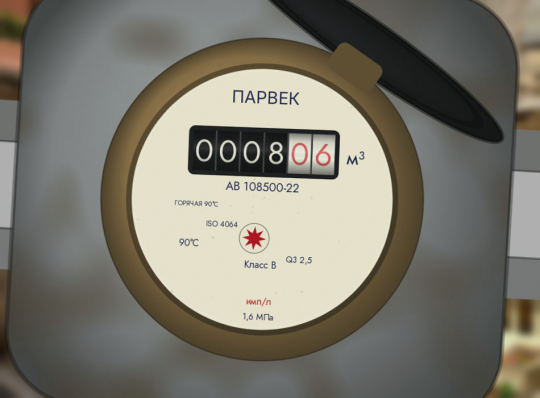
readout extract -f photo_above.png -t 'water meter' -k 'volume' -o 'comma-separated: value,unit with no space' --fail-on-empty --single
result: 8.06,m³
